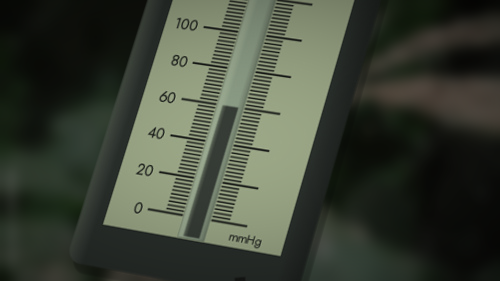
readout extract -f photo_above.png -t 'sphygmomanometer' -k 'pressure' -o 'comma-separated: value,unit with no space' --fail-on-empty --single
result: 60,mmHg
